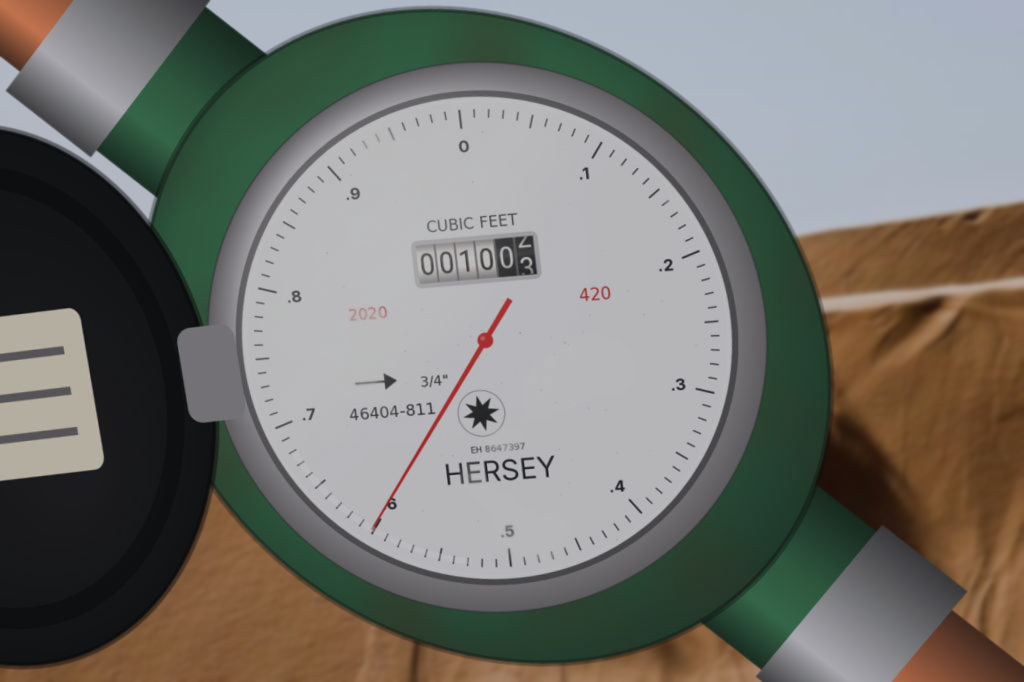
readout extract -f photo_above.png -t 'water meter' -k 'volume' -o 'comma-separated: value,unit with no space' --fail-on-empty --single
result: 1002.60,ft³
